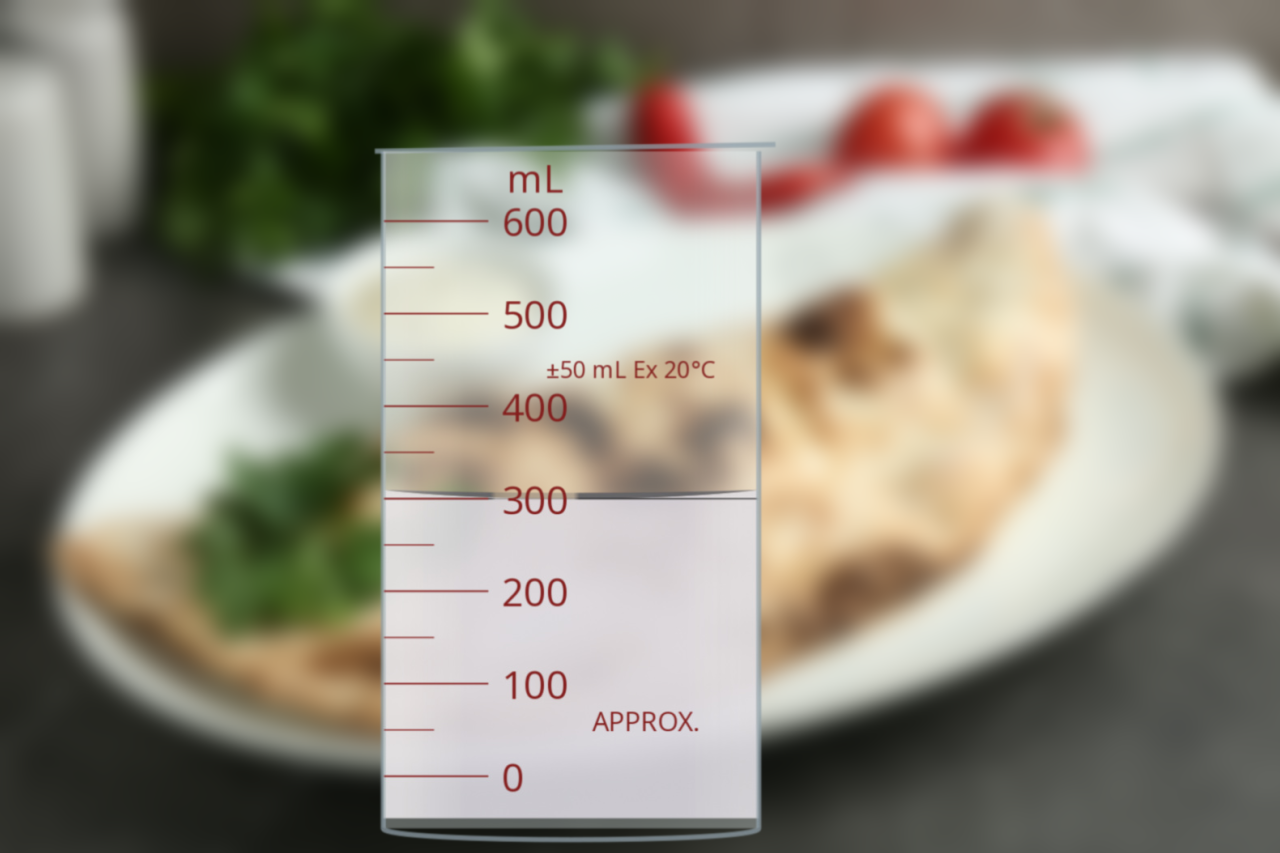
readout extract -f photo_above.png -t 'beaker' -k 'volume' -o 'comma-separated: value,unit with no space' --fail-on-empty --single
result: 300,mL
